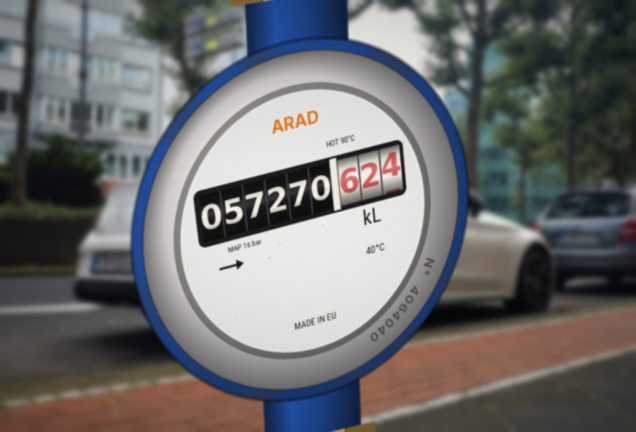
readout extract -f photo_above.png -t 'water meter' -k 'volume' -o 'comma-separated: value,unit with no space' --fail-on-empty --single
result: 57270.624,kL
